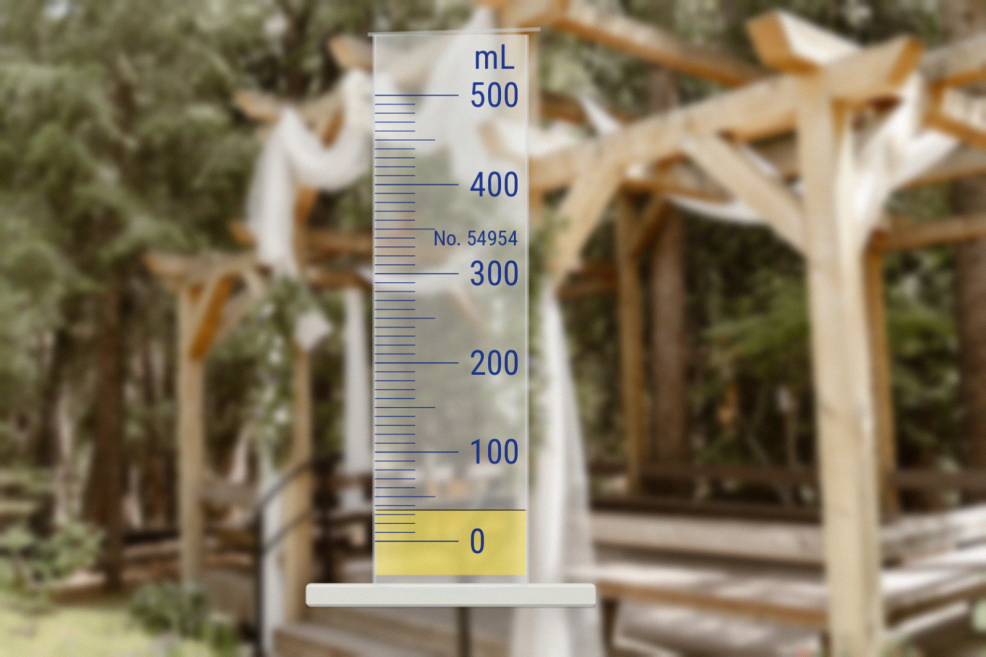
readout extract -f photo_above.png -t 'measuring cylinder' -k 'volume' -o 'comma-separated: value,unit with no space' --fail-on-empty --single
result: 35,mL
